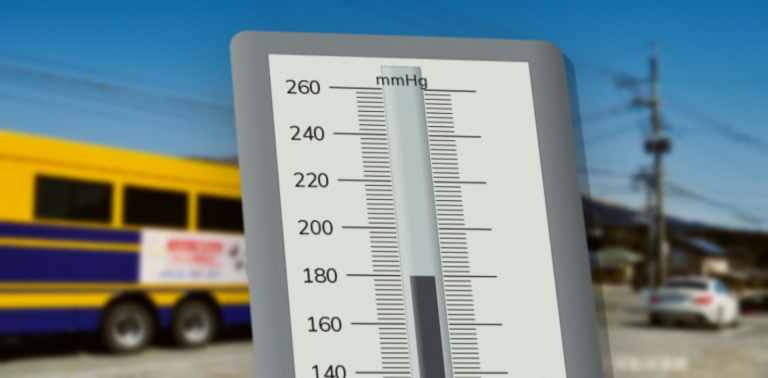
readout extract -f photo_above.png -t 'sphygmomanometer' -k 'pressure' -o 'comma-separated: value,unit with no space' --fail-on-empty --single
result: 180,mmHg
